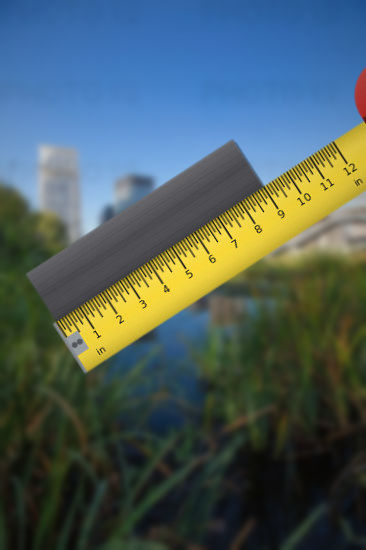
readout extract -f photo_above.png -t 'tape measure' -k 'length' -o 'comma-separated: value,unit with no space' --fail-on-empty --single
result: 9,in
